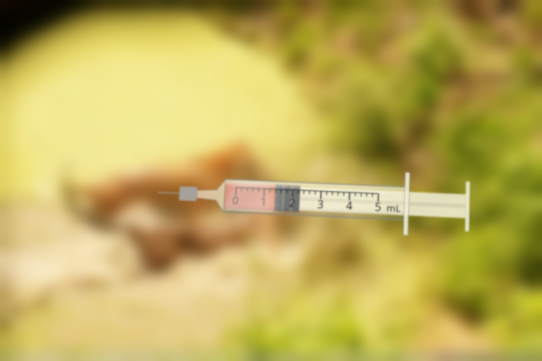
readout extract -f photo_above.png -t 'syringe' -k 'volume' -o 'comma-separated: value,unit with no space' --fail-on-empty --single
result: 1.4,mL
